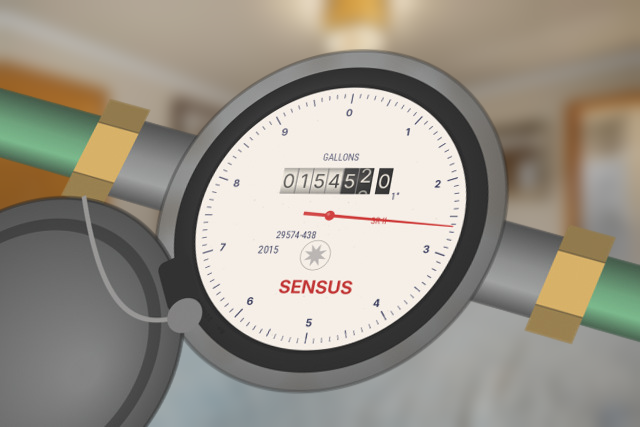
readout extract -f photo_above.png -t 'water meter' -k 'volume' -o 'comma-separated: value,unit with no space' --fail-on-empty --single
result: 154522.6,gal
